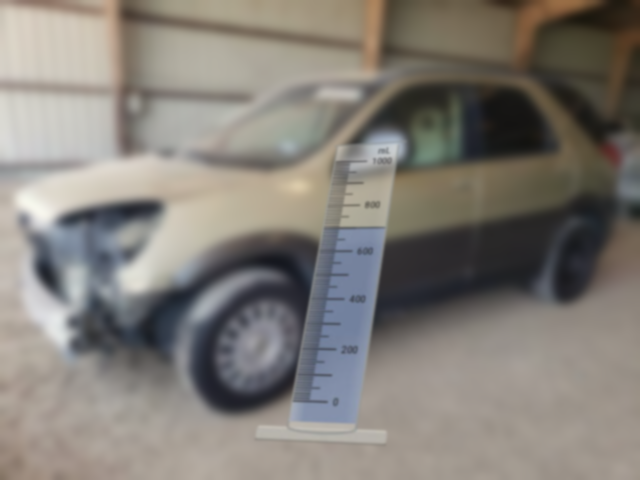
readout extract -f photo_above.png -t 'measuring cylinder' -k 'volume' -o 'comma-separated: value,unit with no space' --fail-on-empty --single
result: 700,mL
